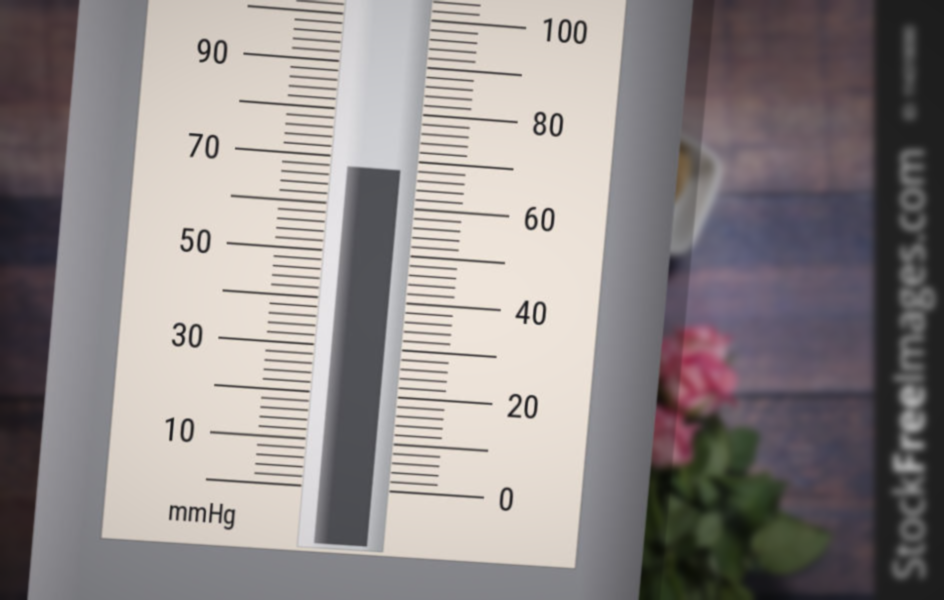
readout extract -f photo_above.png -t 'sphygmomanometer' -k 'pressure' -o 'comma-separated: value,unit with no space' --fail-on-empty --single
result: 68,mmHg
